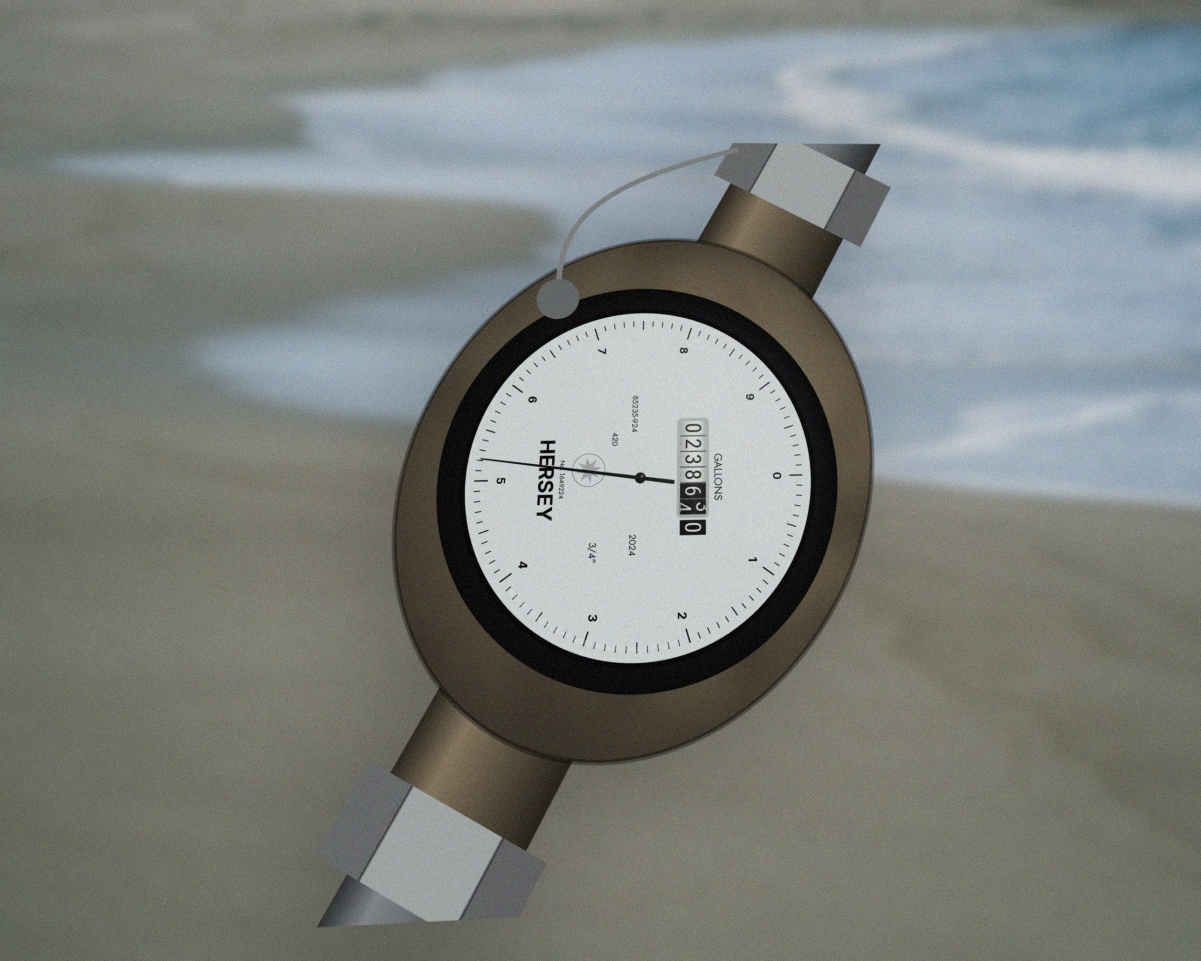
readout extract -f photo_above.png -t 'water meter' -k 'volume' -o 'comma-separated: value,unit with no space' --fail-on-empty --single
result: 238635.2,gal
